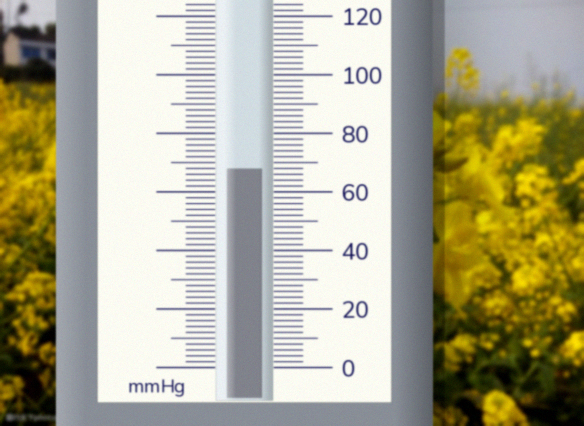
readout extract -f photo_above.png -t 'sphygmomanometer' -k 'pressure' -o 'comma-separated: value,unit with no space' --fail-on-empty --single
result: 68,mmHg
